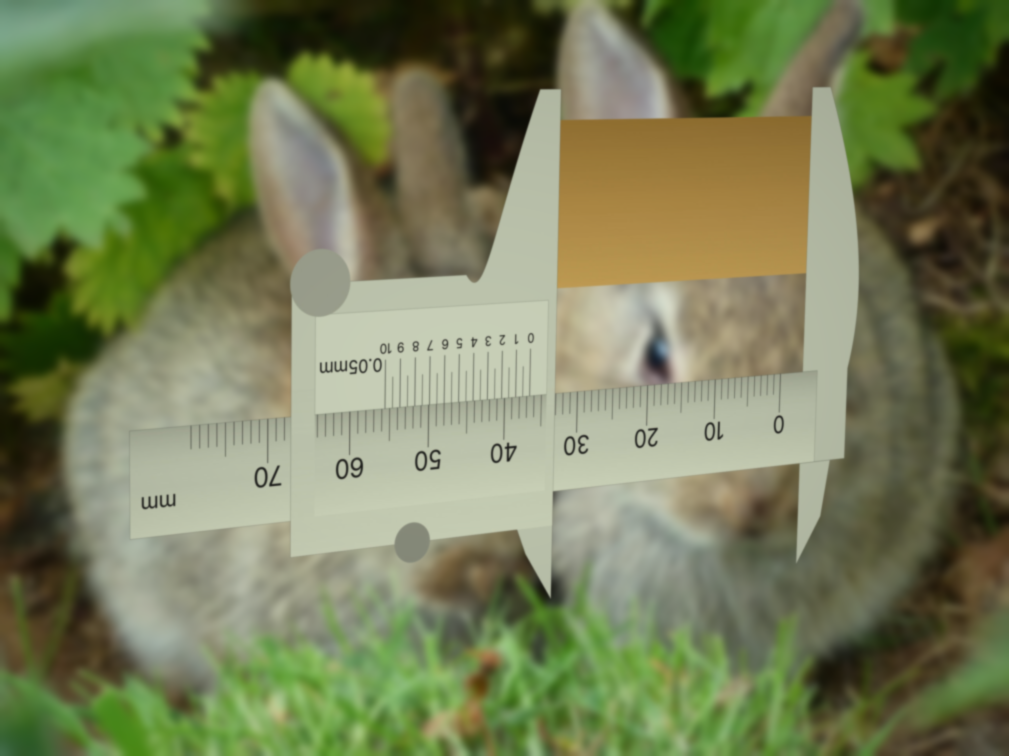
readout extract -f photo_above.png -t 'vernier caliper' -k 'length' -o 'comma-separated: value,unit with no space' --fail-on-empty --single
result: 36.6,mm
